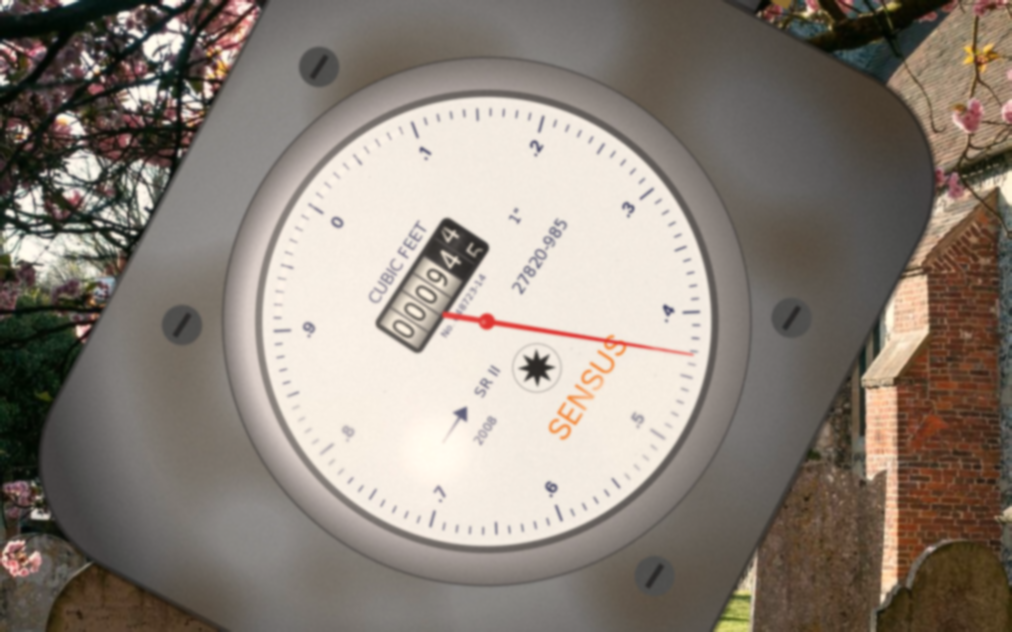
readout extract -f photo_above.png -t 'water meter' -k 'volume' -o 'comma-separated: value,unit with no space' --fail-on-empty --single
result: 944.43,ft³
